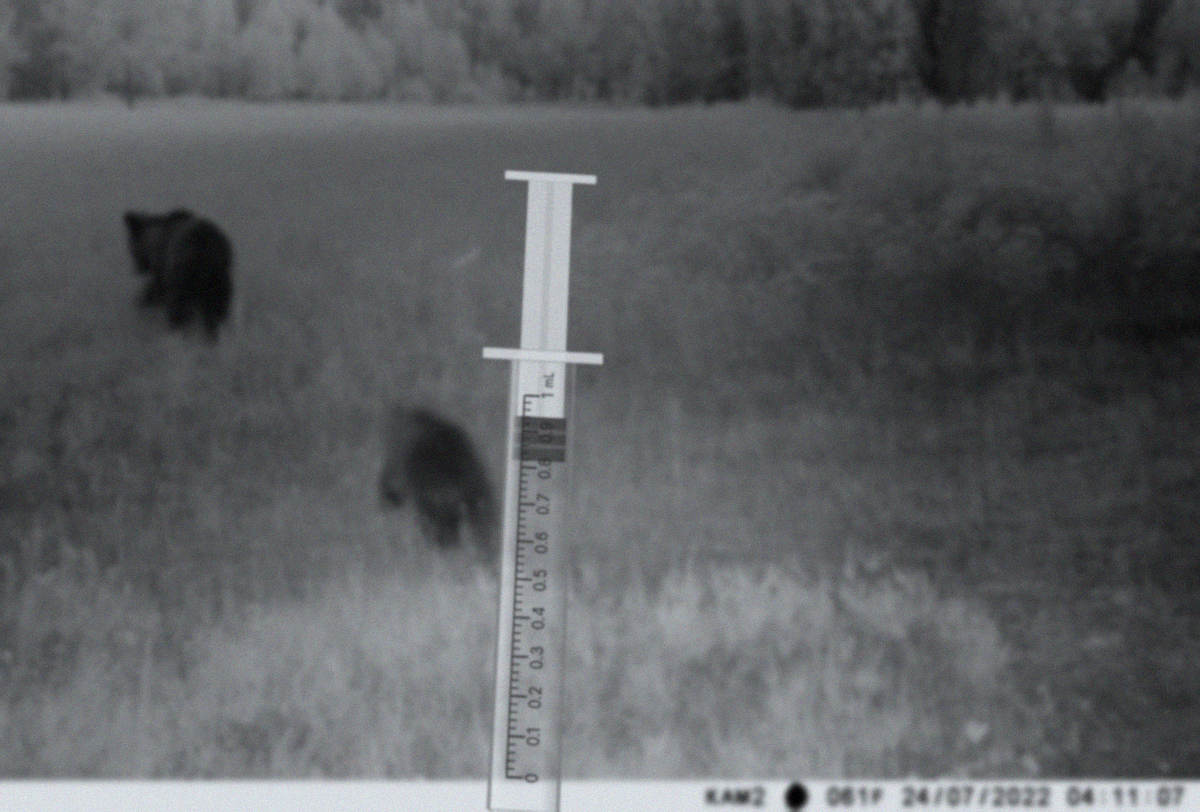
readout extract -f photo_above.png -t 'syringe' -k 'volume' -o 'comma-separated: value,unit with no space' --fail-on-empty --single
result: 0.82,mL
